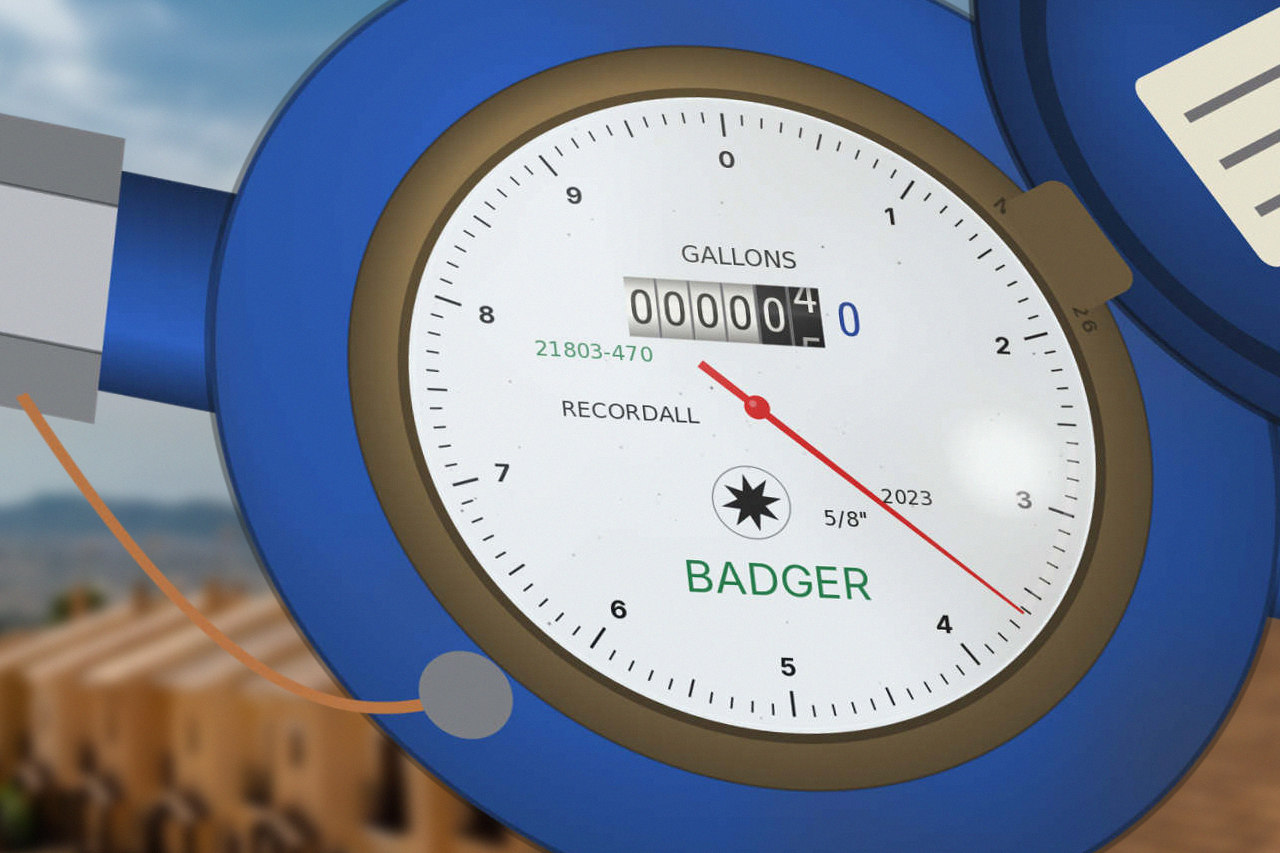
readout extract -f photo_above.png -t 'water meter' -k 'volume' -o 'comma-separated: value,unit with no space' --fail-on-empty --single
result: 43.6,gal
